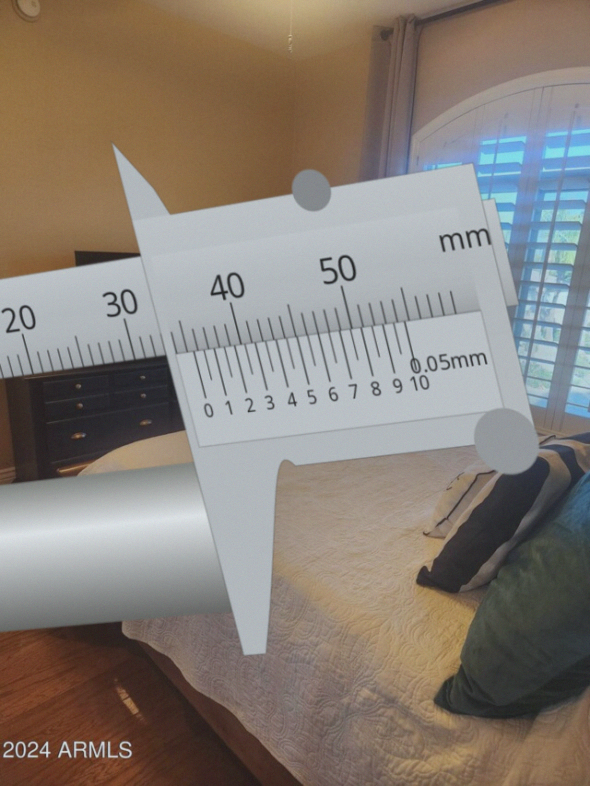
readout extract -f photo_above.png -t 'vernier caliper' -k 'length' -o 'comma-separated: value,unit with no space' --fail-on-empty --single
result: 35.6,mm
